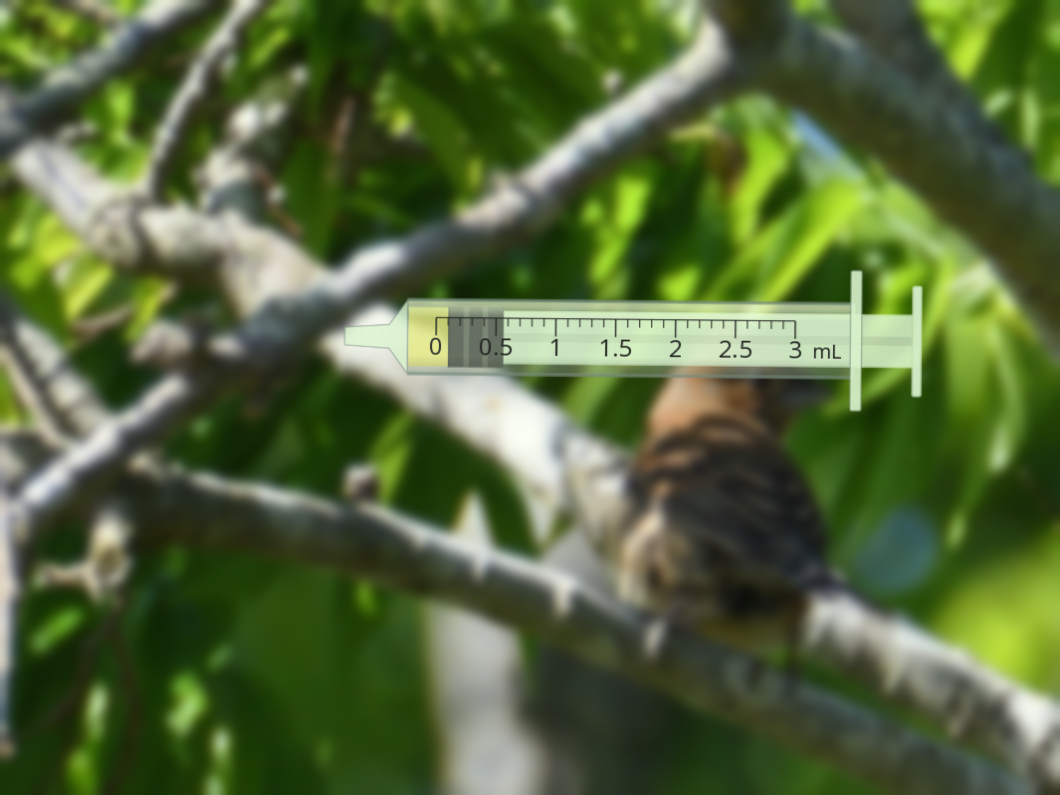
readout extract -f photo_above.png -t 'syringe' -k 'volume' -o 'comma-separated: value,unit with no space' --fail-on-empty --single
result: 0.1,mL
